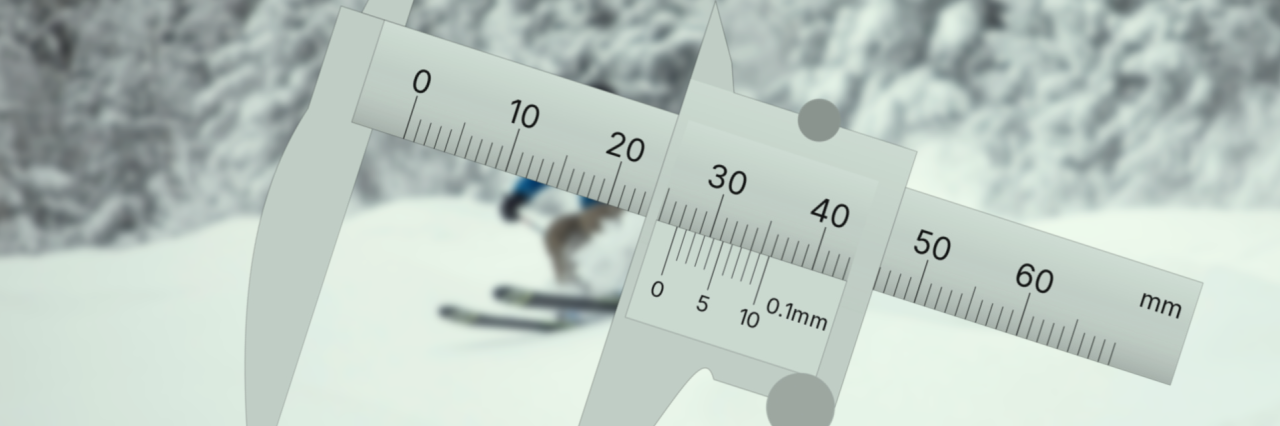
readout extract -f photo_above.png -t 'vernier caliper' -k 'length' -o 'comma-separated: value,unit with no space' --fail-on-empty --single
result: 26.8,mm
